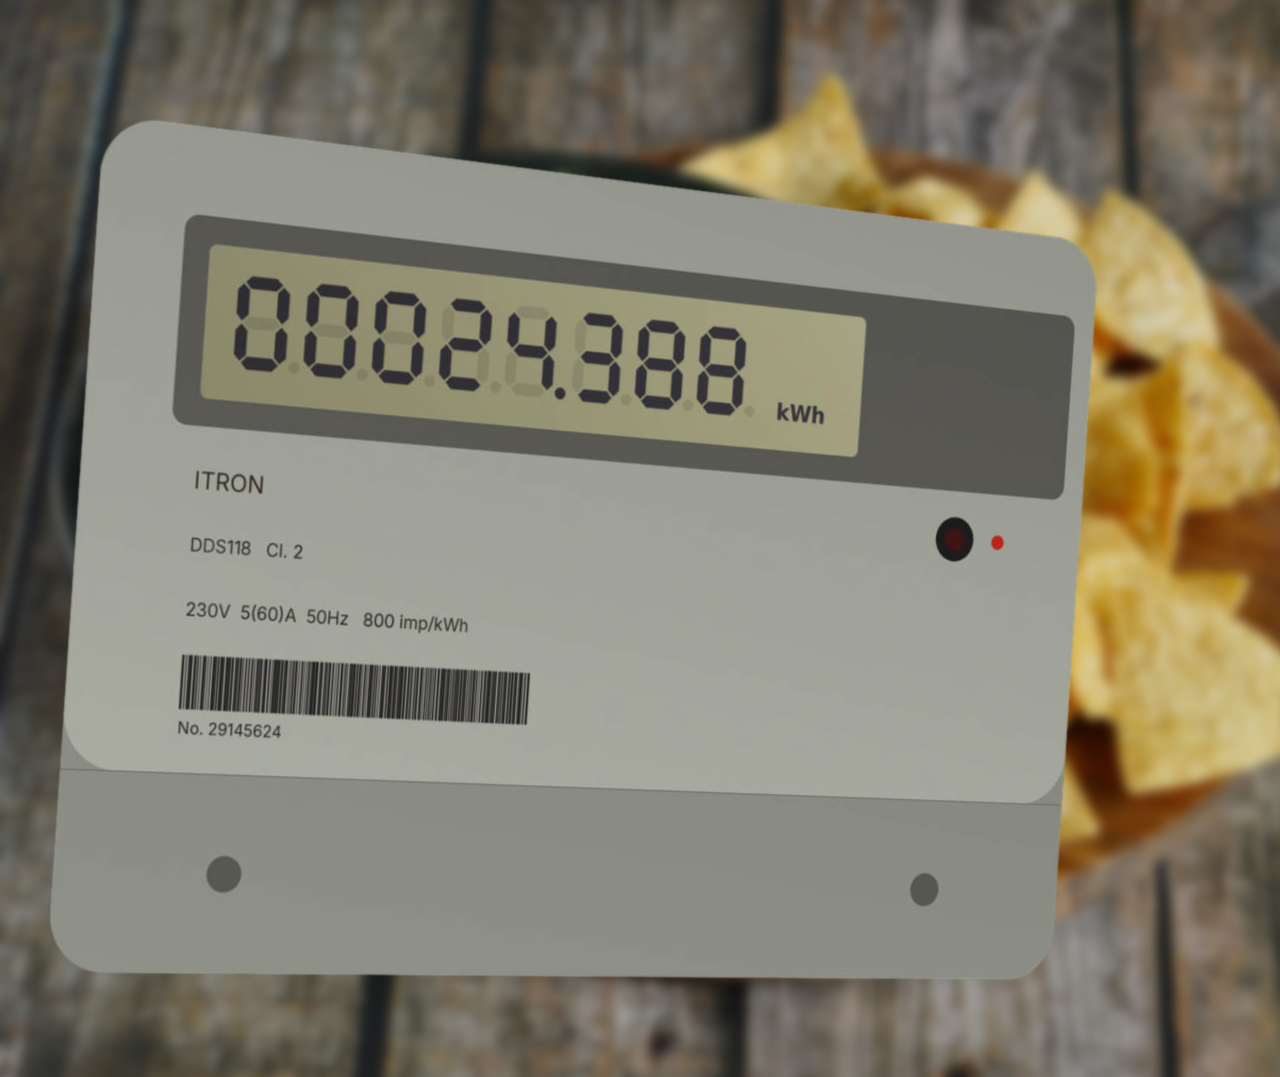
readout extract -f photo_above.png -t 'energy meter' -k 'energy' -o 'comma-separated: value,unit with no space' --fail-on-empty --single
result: 24.388,kWh
